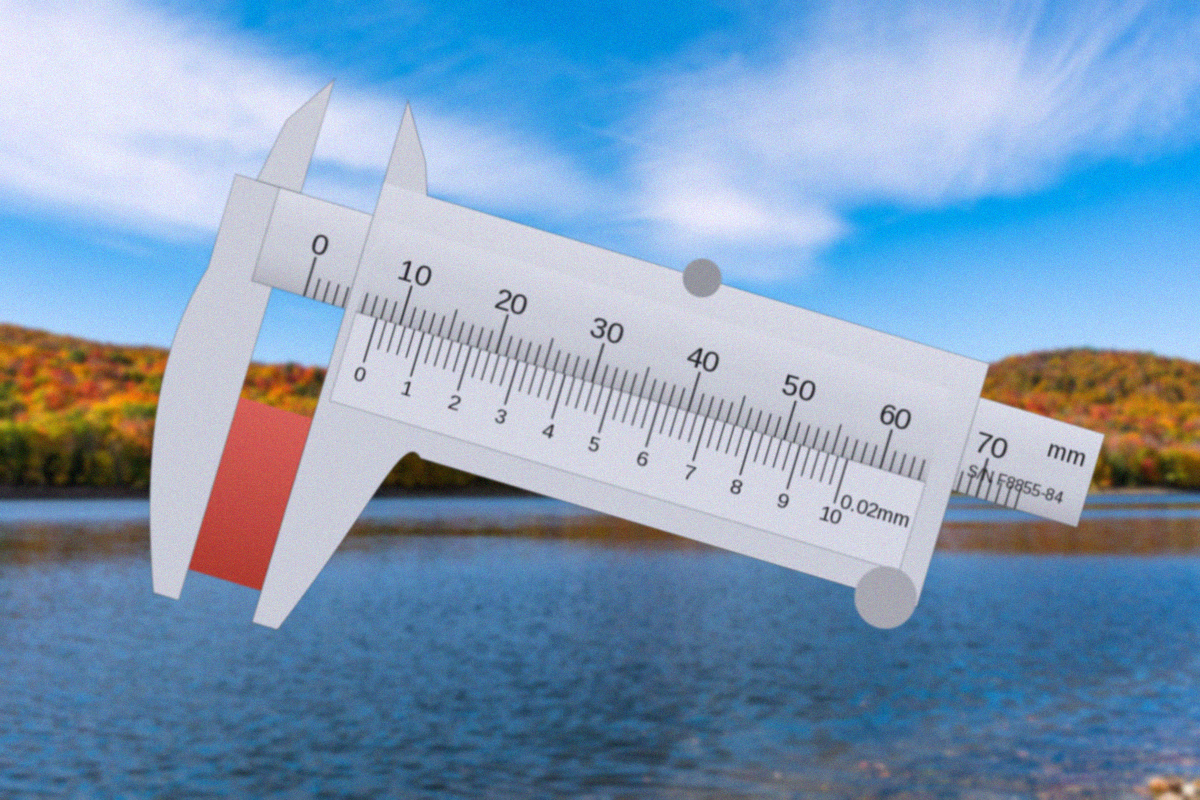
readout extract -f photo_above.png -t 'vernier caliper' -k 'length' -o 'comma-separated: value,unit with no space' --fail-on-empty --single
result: 7.6,mm
